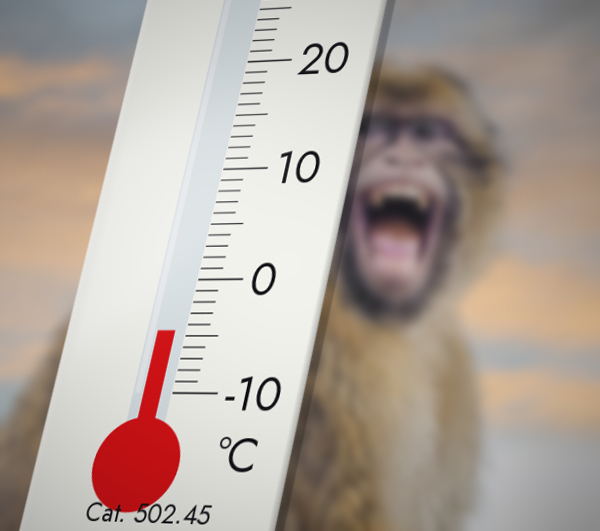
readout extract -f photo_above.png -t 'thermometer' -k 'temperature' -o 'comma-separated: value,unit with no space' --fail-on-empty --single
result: -4.5,°C
